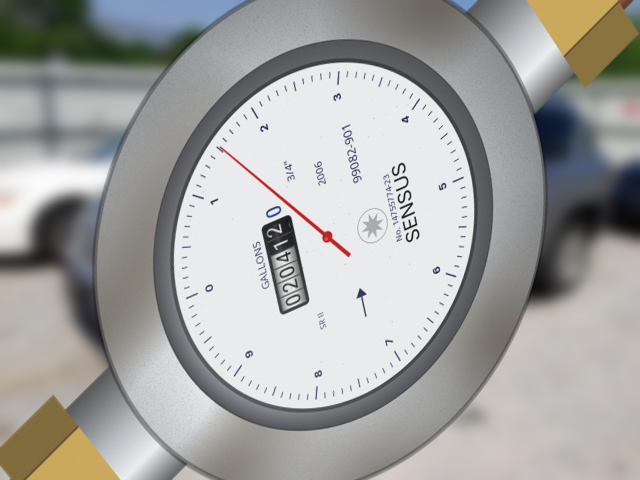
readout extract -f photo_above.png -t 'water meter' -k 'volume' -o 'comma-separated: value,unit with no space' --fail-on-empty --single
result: 204121.5,gal
